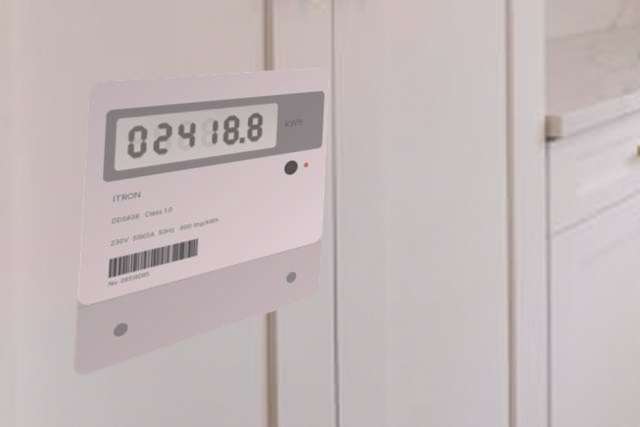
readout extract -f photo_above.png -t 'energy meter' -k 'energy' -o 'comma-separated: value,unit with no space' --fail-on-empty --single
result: 2418.8,kWh
